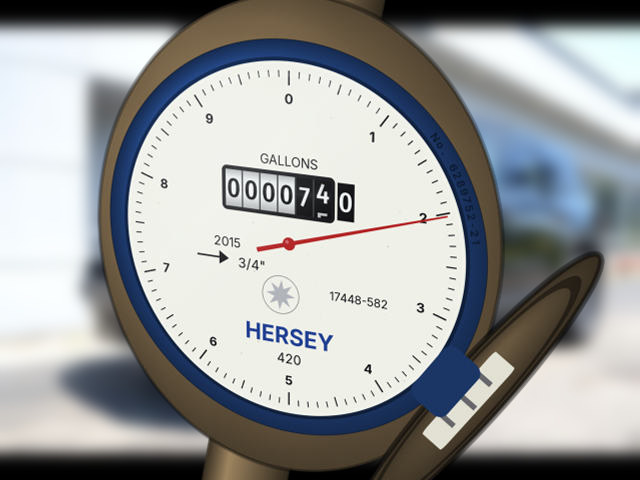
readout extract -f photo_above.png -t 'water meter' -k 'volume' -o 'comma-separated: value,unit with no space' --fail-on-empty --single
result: 742.0,gal
